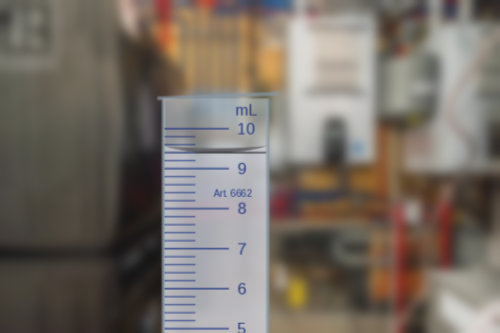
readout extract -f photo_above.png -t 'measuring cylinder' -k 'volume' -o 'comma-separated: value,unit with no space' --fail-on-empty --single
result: 9.4,mL
